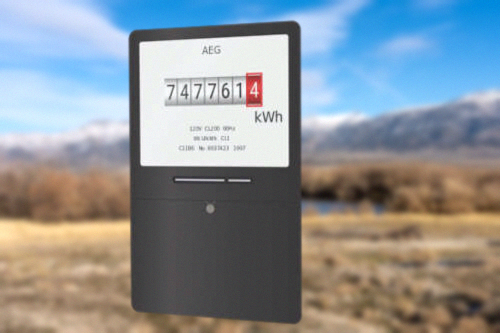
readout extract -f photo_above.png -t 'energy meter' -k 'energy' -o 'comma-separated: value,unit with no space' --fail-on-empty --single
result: 747761.4,kWh
